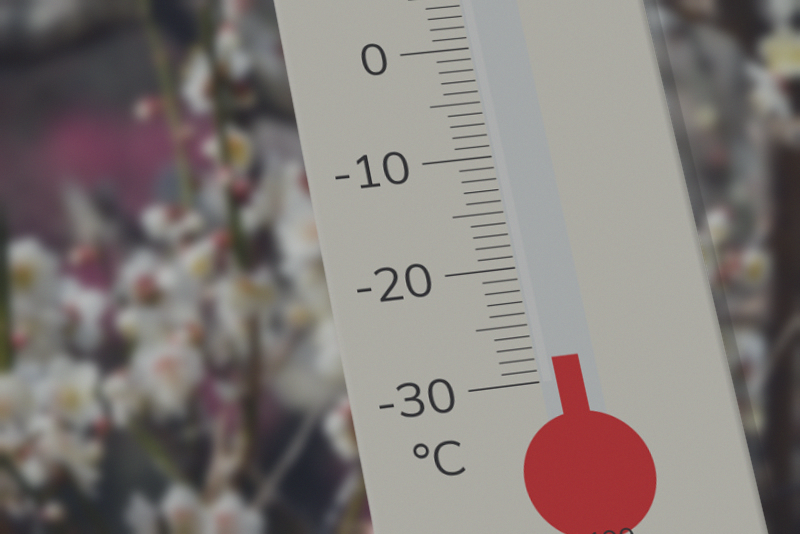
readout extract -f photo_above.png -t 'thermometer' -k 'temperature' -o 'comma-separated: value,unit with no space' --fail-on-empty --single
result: -28,°C
